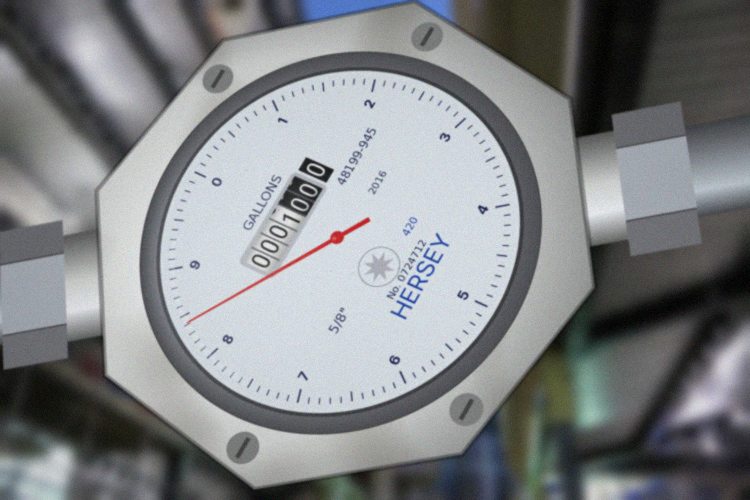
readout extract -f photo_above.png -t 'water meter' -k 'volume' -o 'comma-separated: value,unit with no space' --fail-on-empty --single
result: 998.4,gal
